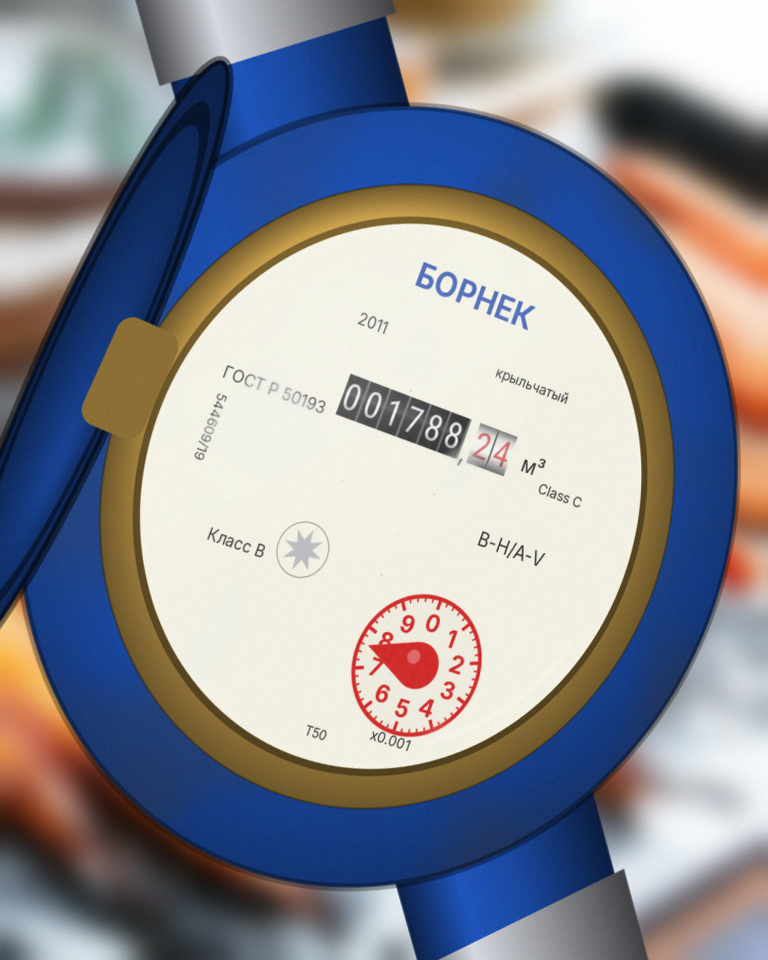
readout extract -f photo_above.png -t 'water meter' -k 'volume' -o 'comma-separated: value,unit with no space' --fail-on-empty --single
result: 1788.247,m³
